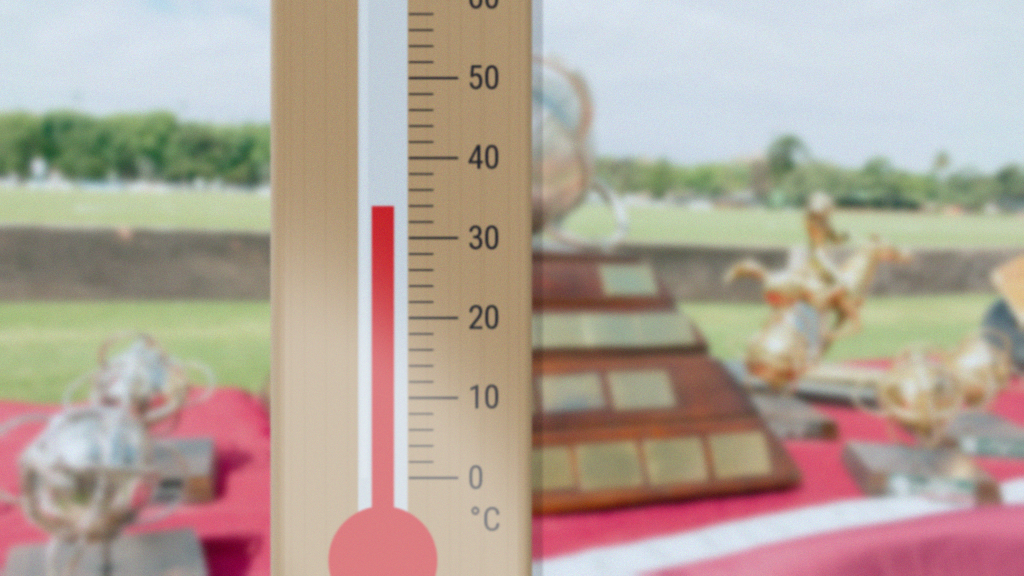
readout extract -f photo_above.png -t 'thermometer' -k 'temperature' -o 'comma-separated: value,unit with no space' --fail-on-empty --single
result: 34,°C
